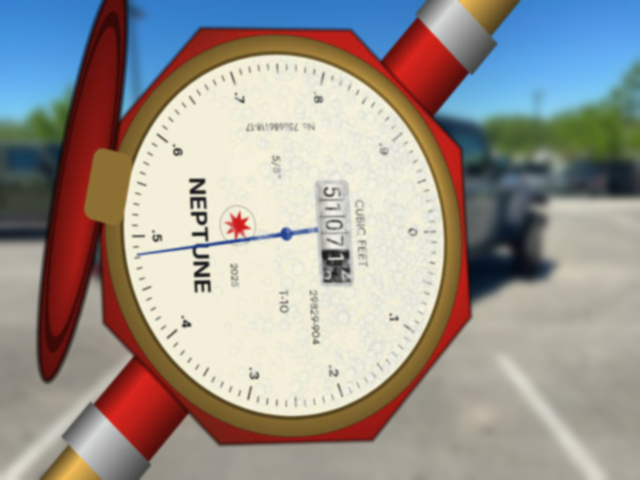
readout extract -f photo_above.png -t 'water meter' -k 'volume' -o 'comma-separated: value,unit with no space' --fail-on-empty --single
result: 510712.48,ft³
